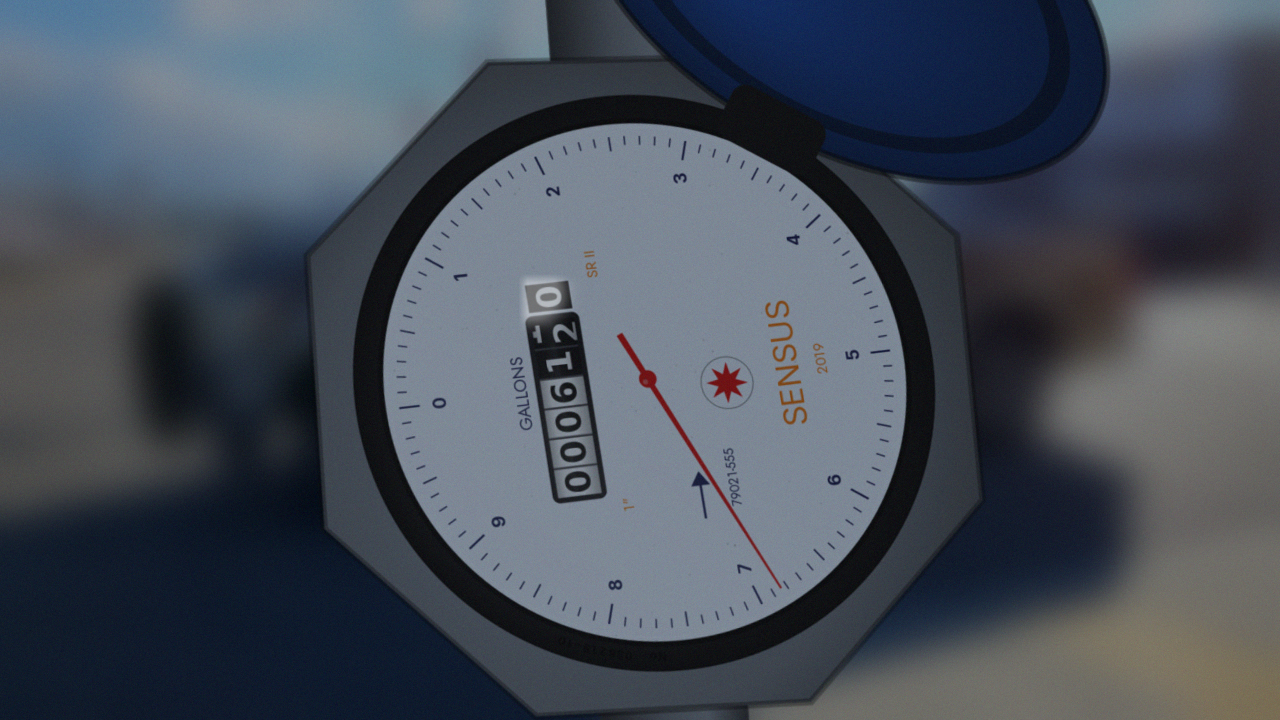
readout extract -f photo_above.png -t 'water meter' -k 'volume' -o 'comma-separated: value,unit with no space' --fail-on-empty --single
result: 6116.8,gal
